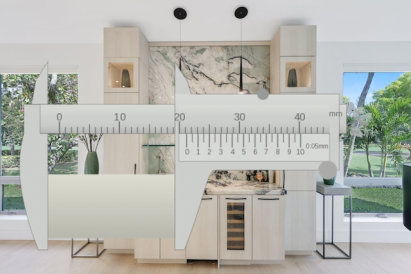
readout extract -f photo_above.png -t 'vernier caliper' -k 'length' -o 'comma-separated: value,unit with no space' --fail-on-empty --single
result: 21.2,mm
